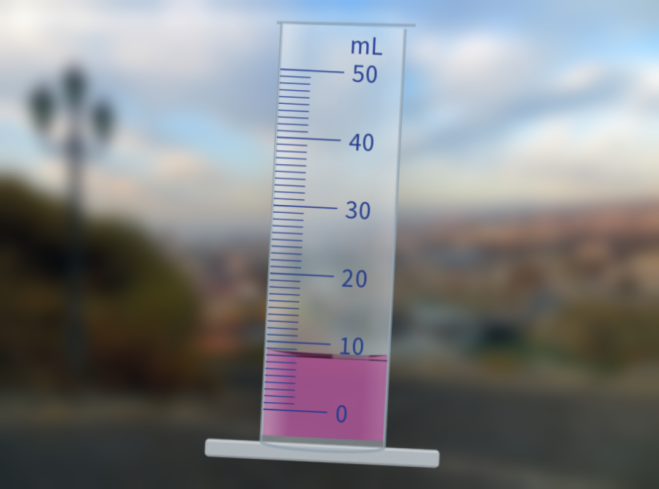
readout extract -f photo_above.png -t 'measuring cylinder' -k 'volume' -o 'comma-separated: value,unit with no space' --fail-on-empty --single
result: 8,mL
